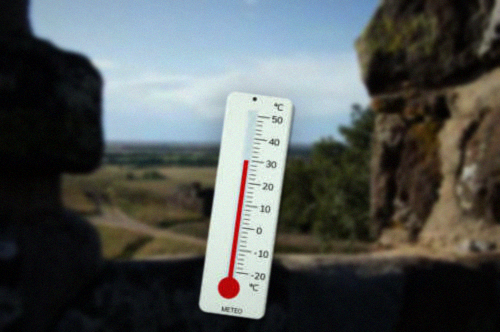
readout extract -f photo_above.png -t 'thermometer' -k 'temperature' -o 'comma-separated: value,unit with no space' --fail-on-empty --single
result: 30,°C
